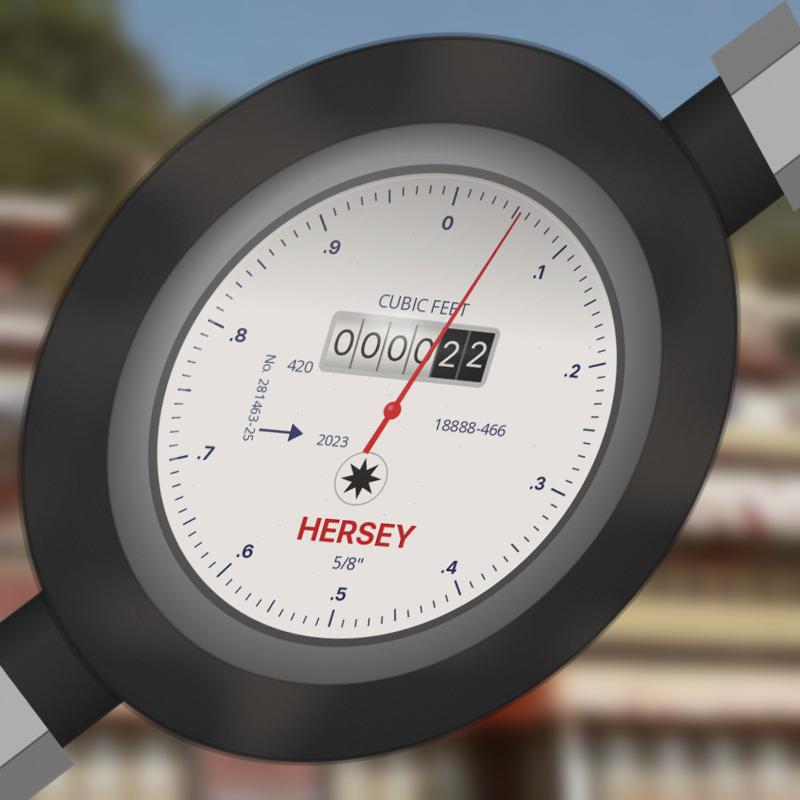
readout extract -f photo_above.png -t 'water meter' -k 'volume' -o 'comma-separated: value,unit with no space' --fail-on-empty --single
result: 22.05,ft³
